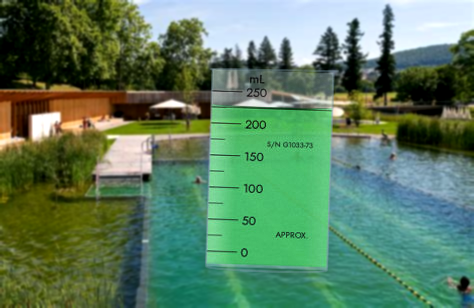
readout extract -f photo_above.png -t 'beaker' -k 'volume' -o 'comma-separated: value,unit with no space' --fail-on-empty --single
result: 225,mL
